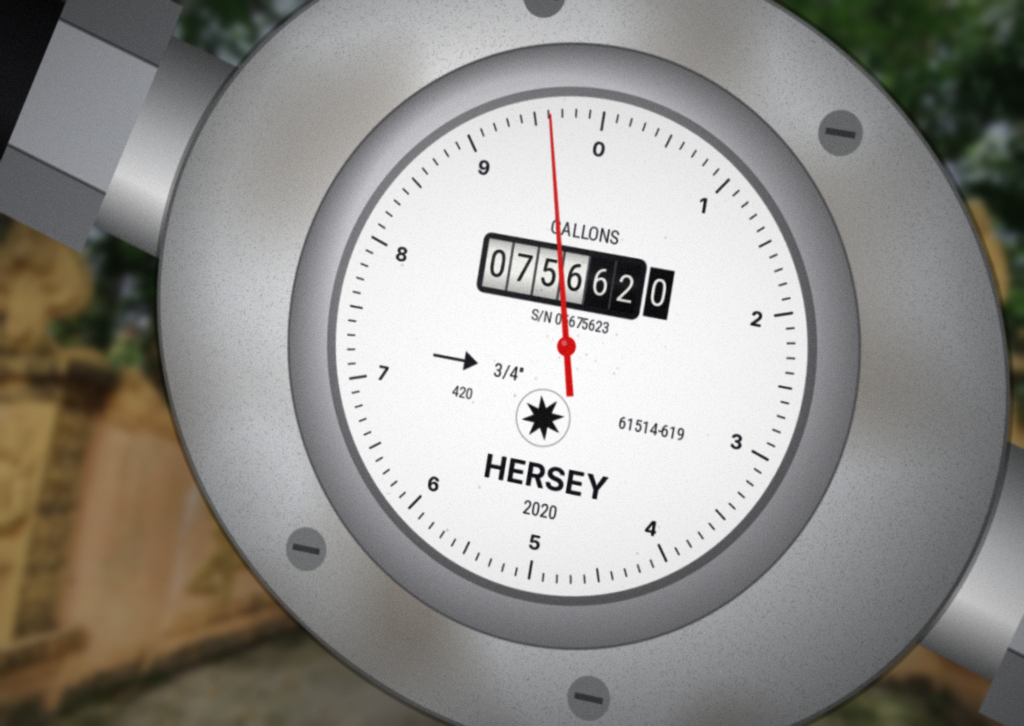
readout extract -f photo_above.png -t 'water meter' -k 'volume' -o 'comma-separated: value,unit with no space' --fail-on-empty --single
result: 756619.6,gal
